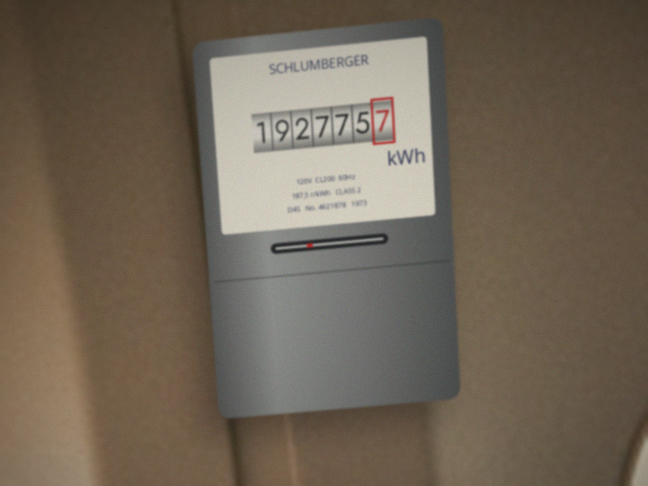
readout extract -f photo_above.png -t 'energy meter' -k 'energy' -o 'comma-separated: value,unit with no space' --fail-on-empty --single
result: 192775.7,kWh
